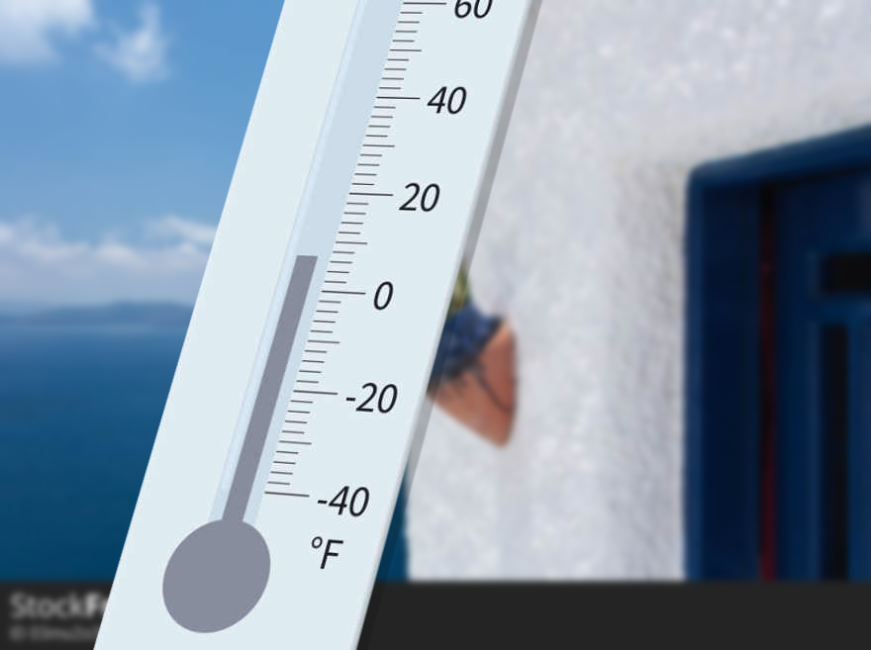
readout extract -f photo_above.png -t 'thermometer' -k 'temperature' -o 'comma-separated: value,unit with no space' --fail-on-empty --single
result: 7,°F
